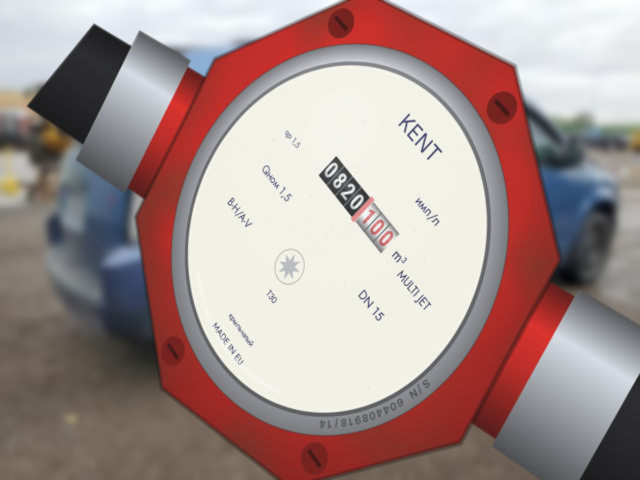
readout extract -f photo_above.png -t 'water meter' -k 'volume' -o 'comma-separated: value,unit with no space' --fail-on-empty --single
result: 820.100,m³
